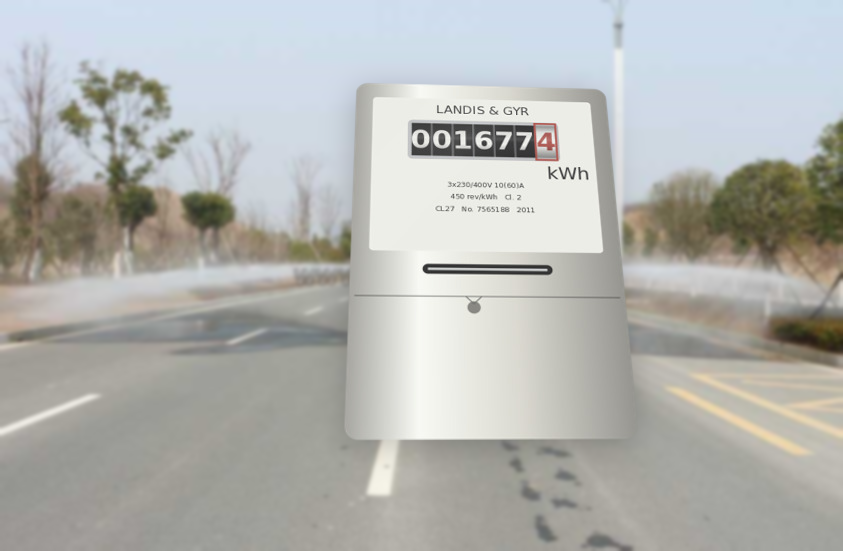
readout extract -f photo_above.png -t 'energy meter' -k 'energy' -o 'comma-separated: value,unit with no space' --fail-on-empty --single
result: 1677.4,kWh
